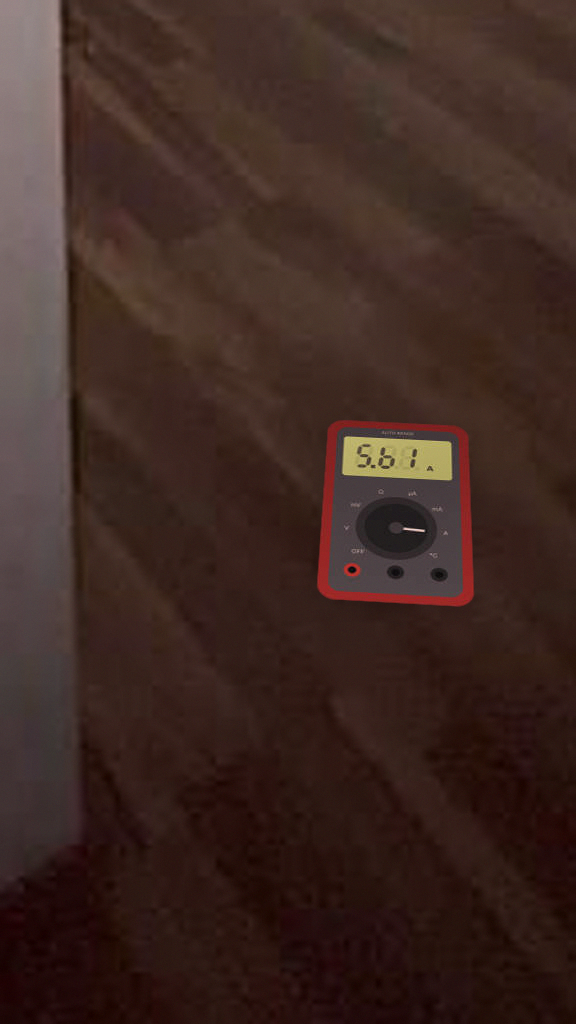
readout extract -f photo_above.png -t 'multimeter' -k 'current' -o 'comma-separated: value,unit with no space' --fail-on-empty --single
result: 5.61,A
